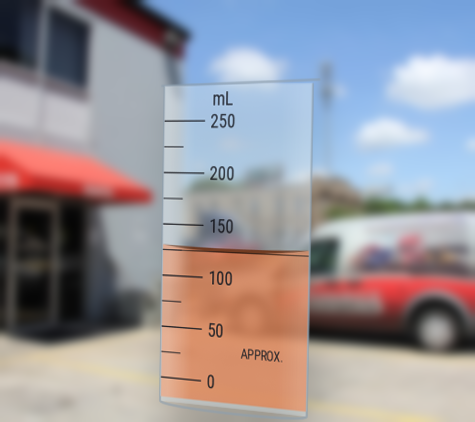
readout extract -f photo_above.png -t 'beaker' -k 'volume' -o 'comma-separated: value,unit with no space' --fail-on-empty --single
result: 125,mL
